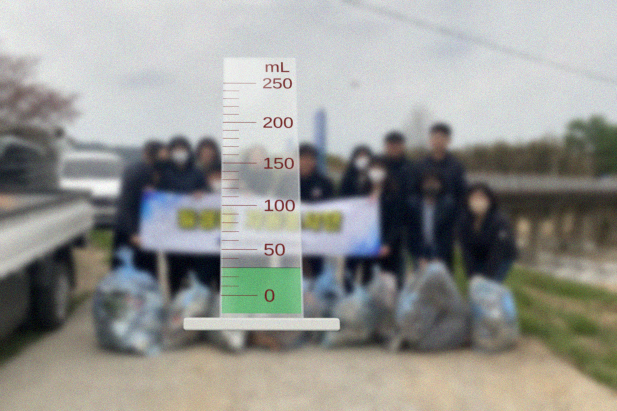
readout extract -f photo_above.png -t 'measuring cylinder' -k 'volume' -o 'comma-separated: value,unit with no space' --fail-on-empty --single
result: 30,mL
